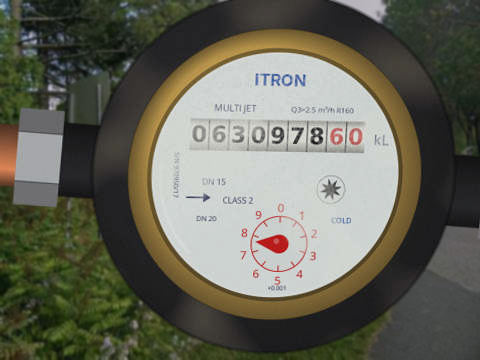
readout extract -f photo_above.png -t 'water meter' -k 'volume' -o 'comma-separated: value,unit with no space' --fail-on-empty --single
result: 630978.607,kL
